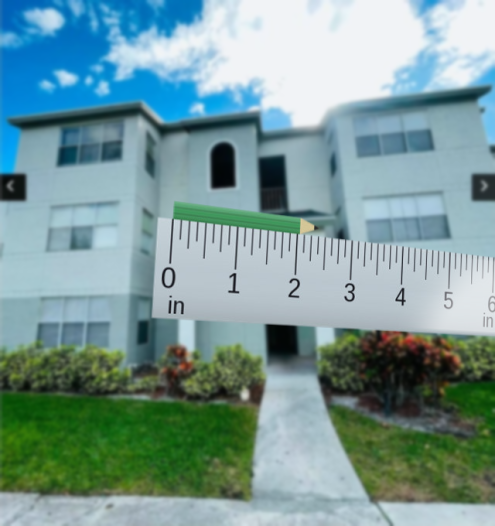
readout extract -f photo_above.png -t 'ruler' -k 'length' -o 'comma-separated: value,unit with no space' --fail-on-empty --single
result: 2.375,in
